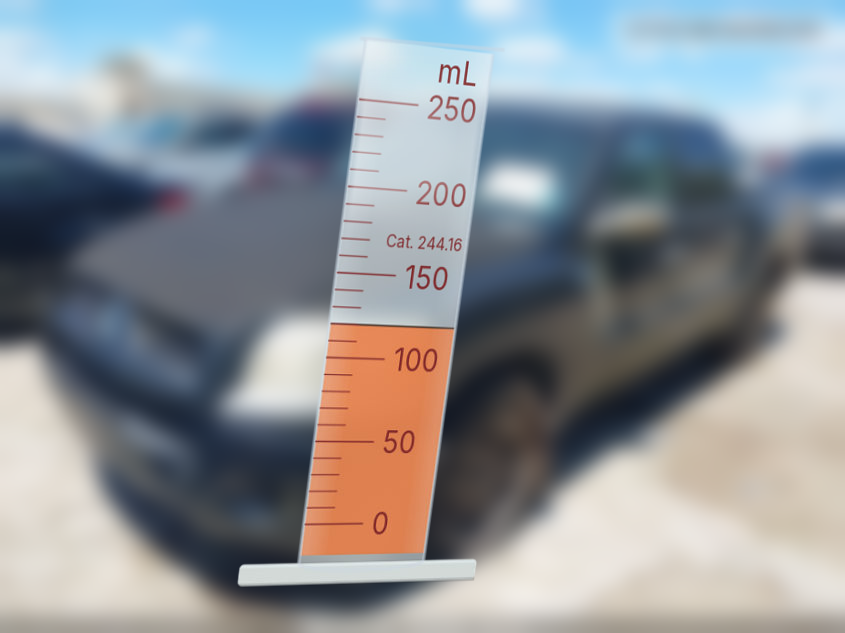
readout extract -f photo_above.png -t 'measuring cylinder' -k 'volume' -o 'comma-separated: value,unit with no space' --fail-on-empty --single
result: 120,mL
